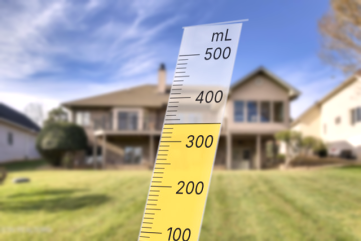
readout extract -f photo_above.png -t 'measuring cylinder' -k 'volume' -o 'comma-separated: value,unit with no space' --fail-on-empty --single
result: 340,mL
